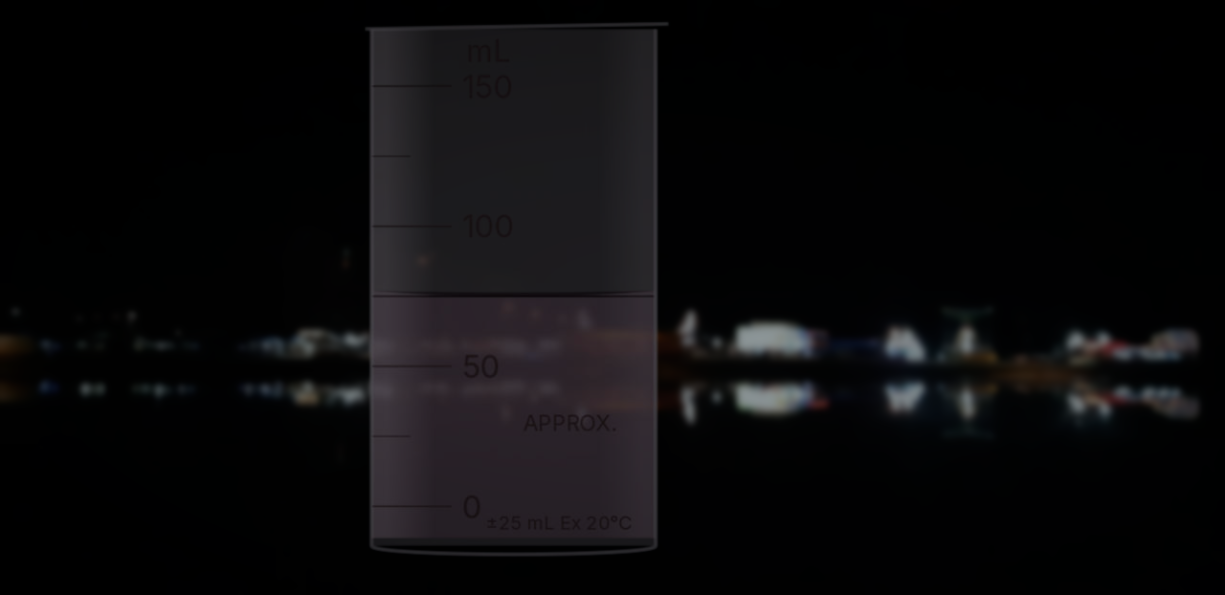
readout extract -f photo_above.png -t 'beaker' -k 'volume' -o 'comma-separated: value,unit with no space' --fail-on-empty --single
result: 75,mL
